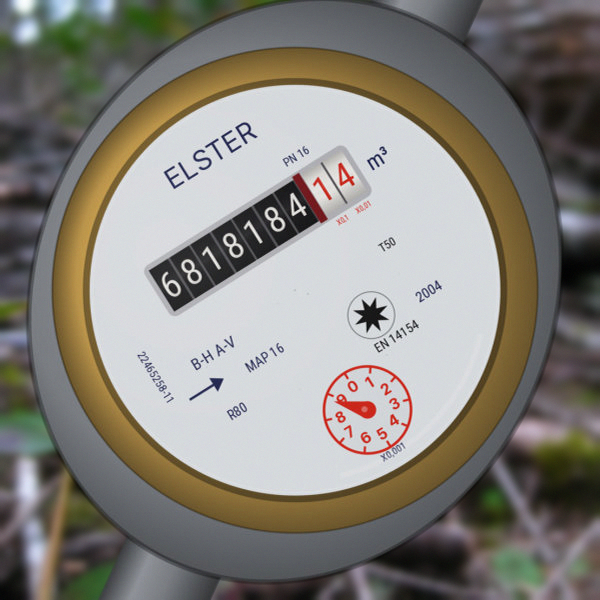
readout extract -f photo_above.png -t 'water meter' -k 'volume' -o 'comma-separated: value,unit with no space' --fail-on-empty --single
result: 6818184.148,m³
